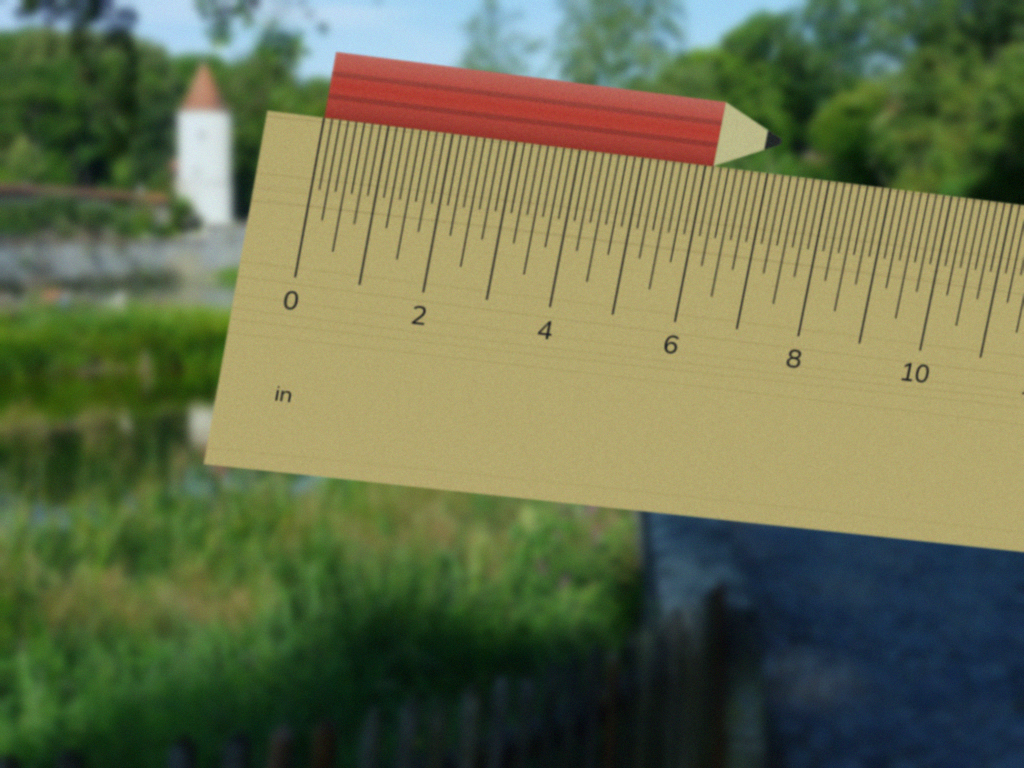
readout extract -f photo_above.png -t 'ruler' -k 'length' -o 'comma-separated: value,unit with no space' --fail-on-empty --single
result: 7.125,in
